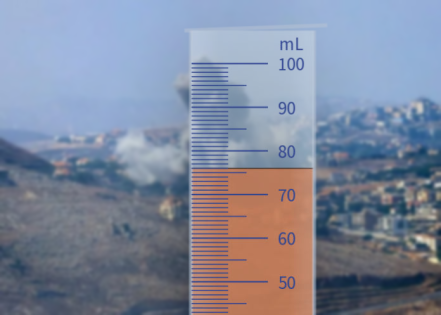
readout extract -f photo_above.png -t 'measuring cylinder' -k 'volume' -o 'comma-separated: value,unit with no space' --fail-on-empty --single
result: 76,mL
